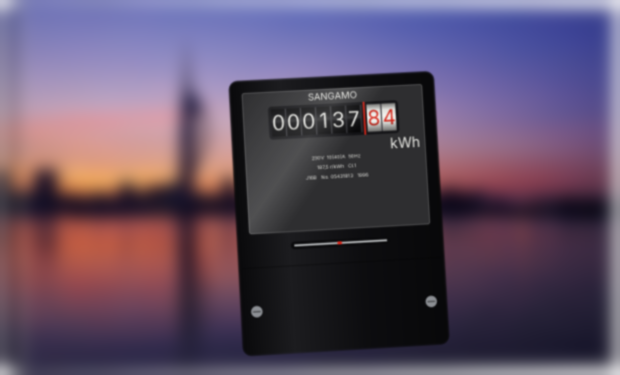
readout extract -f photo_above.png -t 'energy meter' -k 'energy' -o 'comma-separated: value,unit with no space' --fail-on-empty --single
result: 137.84,kWh
